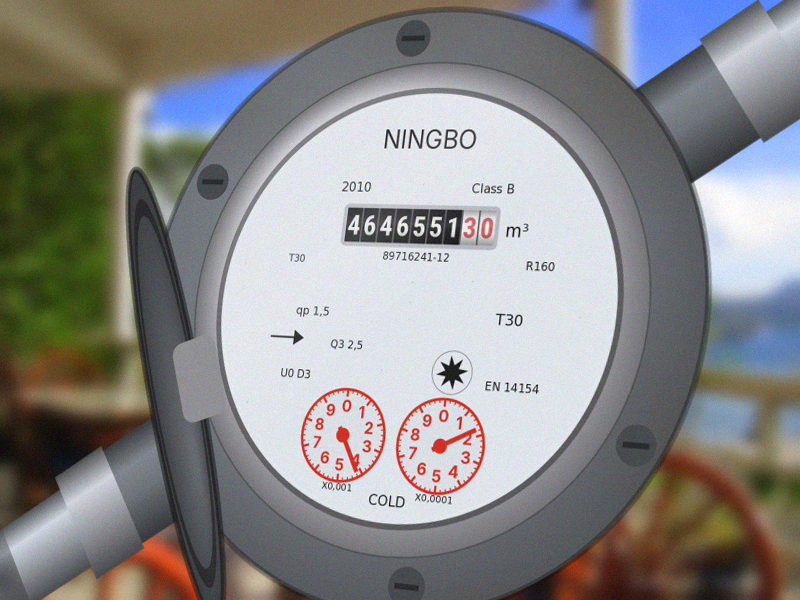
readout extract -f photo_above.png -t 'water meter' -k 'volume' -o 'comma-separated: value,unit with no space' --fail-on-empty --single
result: 4646551.3041,m³
